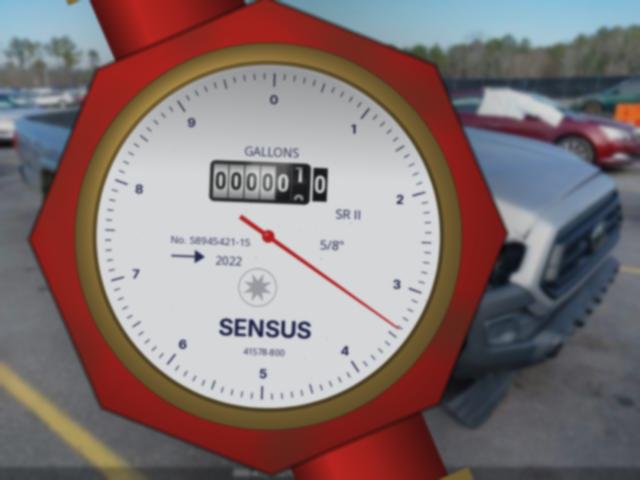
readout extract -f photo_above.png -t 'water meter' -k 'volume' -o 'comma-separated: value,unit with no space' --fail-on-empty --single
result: 13.4,gal
